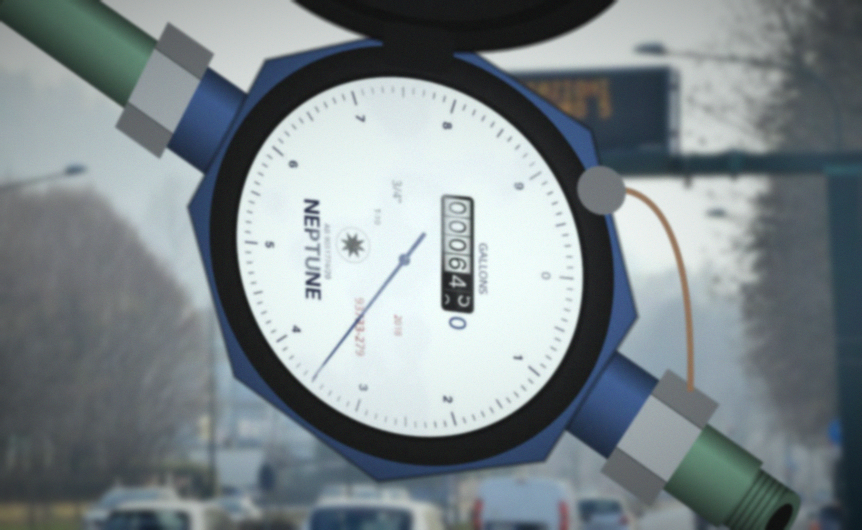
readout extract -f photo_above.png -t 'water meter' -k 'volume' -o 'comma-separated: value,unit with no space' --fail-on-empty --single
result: 6453.5,gal
